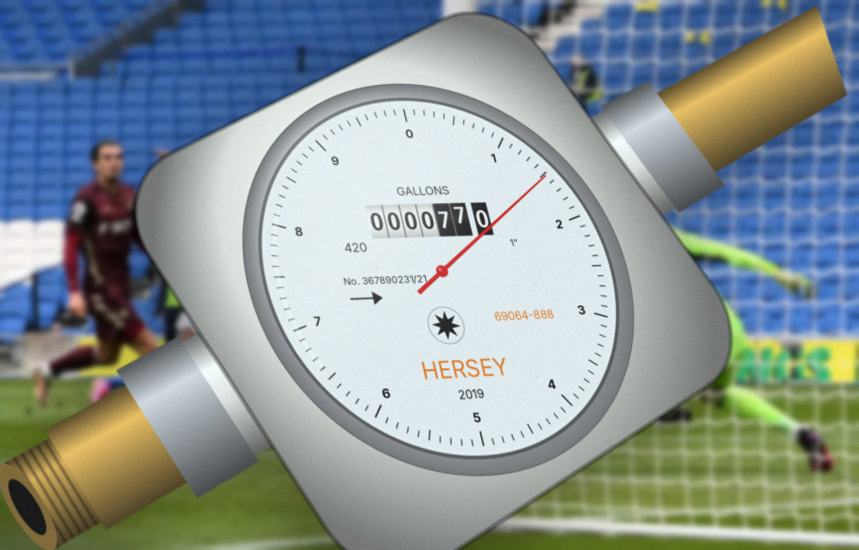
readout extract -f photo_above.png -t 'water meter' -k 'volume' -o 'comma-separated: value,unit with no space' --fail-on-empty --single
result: 771.5,gal
